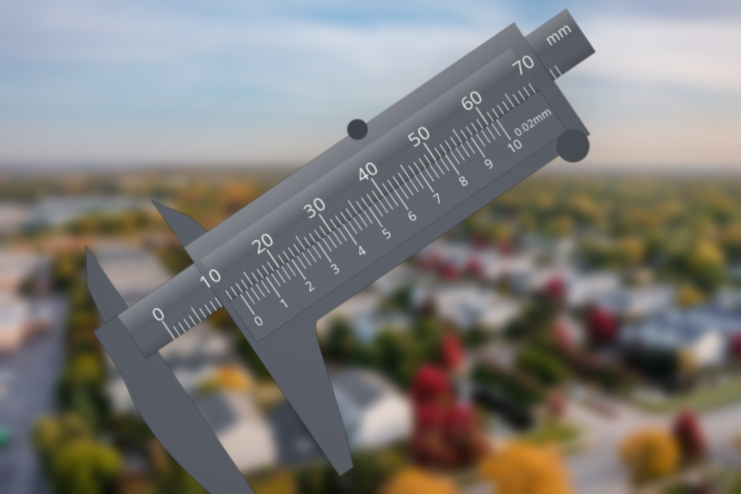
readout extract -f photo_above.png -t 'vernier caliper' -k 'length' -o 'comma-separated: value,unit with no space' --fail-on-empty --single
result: 12.6,mm
